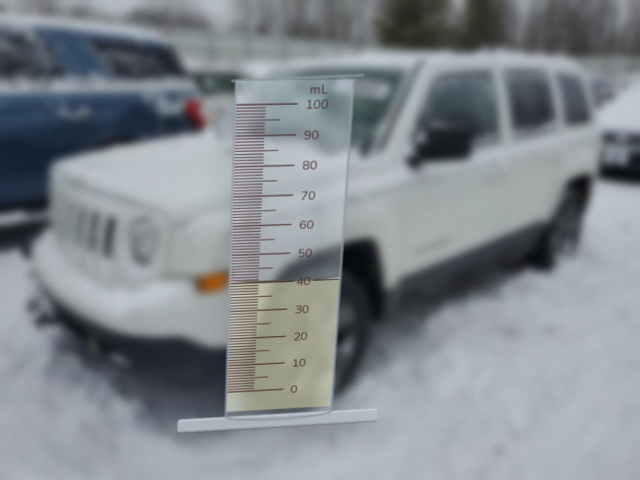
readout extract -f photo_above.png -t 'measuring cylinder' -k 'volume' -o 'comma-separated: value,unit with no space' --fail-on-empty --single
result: 40,mL
